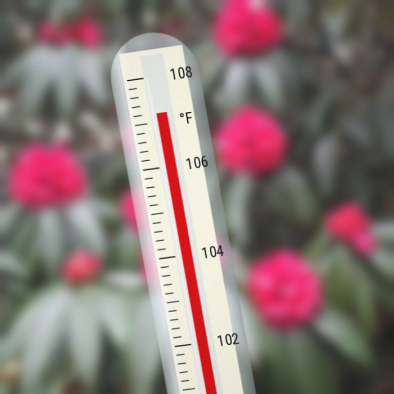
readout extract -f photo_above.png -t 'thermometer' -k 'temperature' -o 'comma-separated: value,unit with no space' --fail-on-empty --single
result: 107.2,°F
